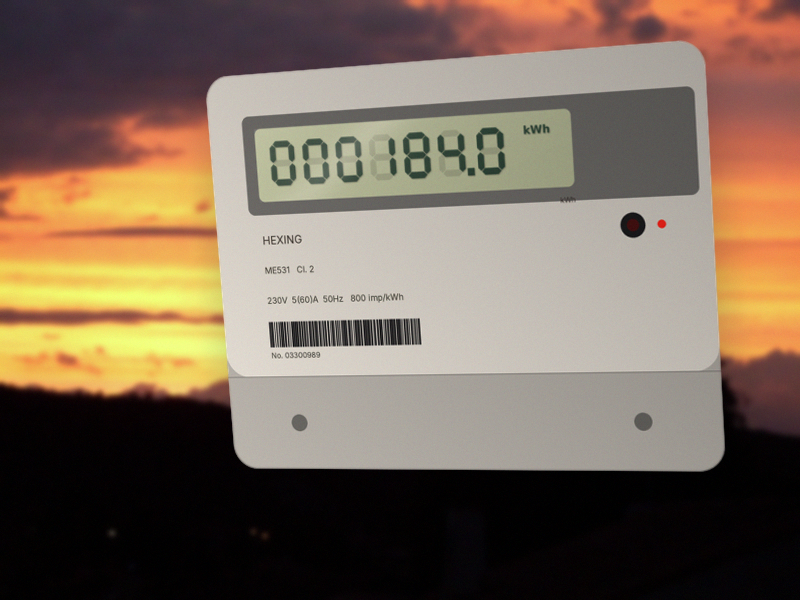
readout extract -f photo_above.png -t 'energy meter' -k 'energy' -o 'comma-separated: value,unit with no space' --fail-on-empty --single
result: 184.0,kWh
